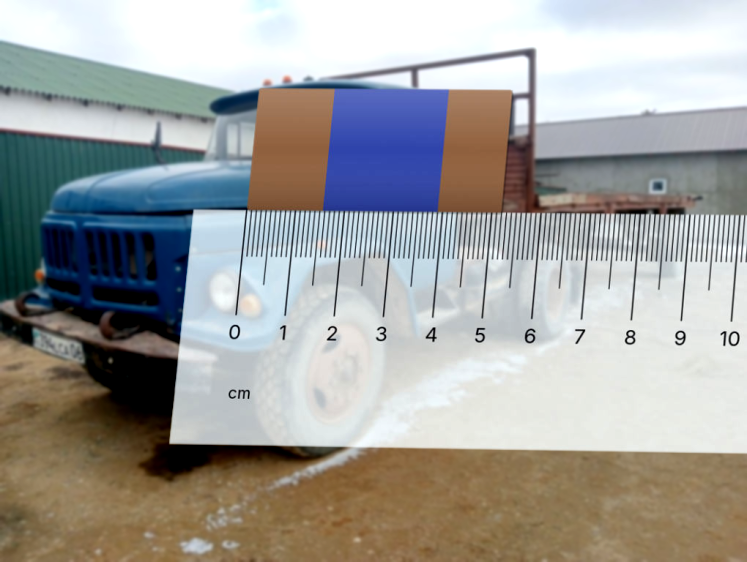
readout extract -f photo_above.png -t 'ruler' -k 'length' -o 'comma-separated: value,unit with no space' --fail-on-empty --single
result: 5.2,cm
